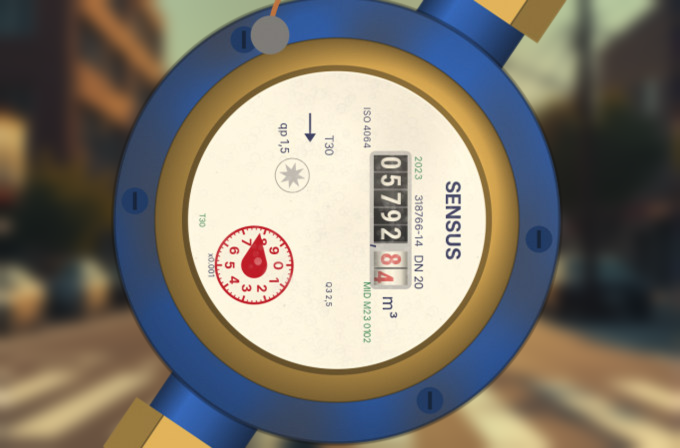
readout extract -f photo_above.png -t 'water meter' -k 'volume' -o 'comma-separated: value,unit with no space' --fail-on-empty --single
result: 5792.837,m³
